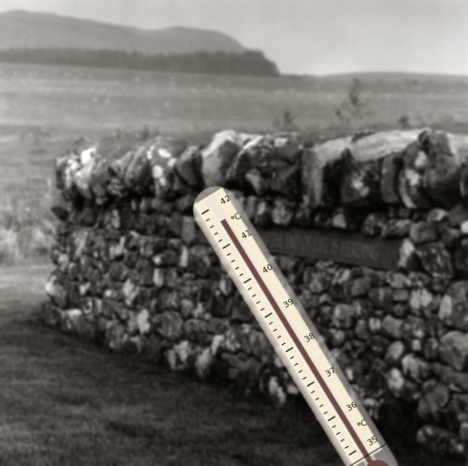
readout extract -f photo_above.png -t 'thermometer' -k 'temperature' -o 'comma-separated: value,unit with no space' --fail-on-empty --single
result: 41.6,°C
